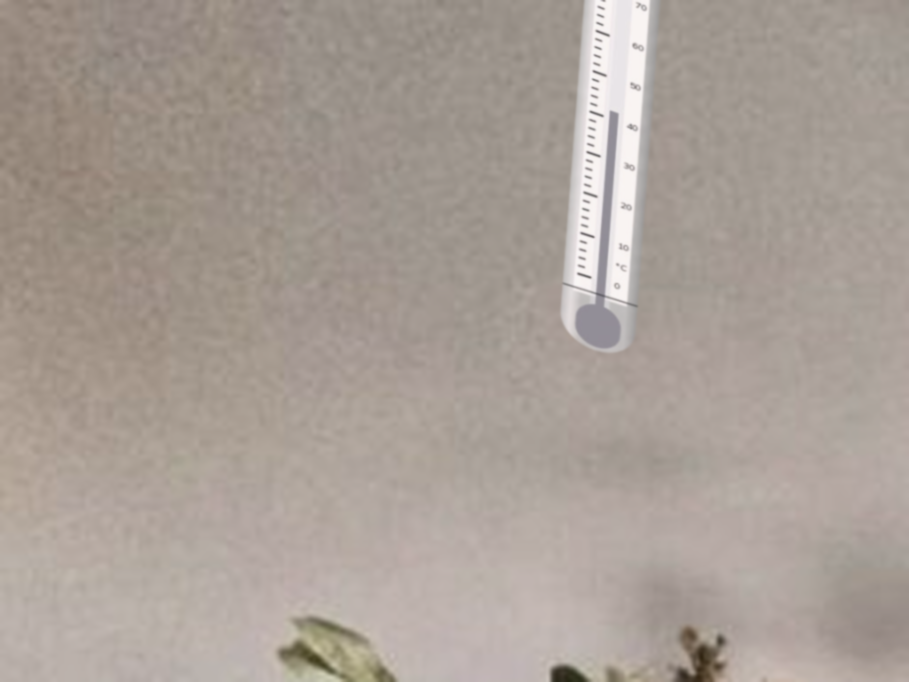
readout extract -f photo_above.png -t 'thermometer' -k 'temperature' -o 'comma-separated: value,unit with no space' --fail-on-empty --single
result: 42,°C
